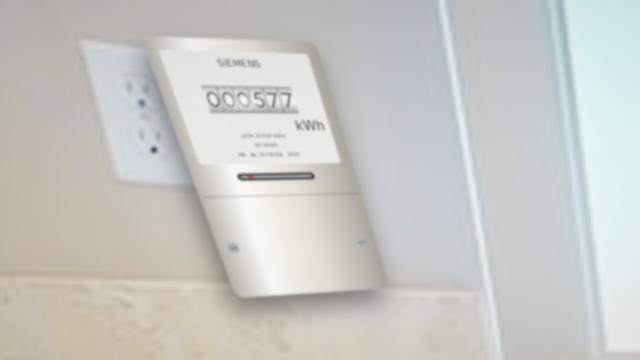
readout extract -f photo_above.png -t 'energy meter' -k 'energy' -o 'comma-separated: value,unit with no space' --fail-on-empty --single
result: 577,kWh
